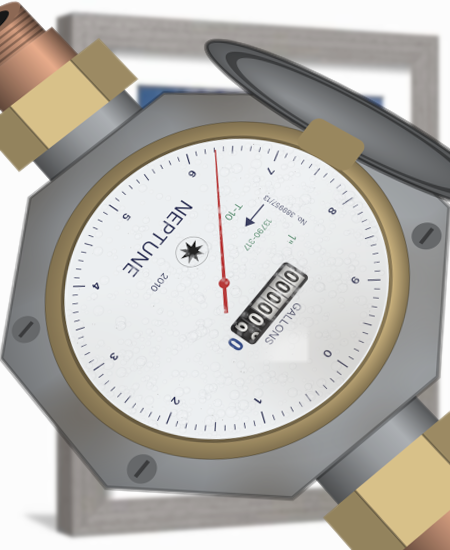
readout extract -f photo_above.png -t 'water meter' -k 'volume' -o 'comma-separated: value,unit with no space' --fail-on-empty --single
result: 86.3,gal
